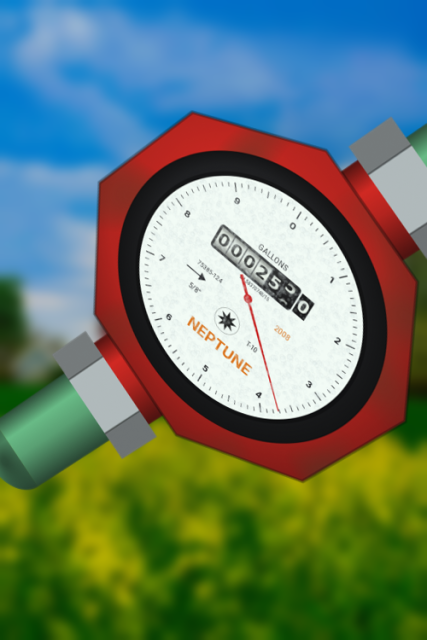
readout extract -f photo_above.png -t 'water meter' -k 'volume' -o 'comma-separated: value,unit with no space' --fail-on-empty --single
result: 2553.7,gal
